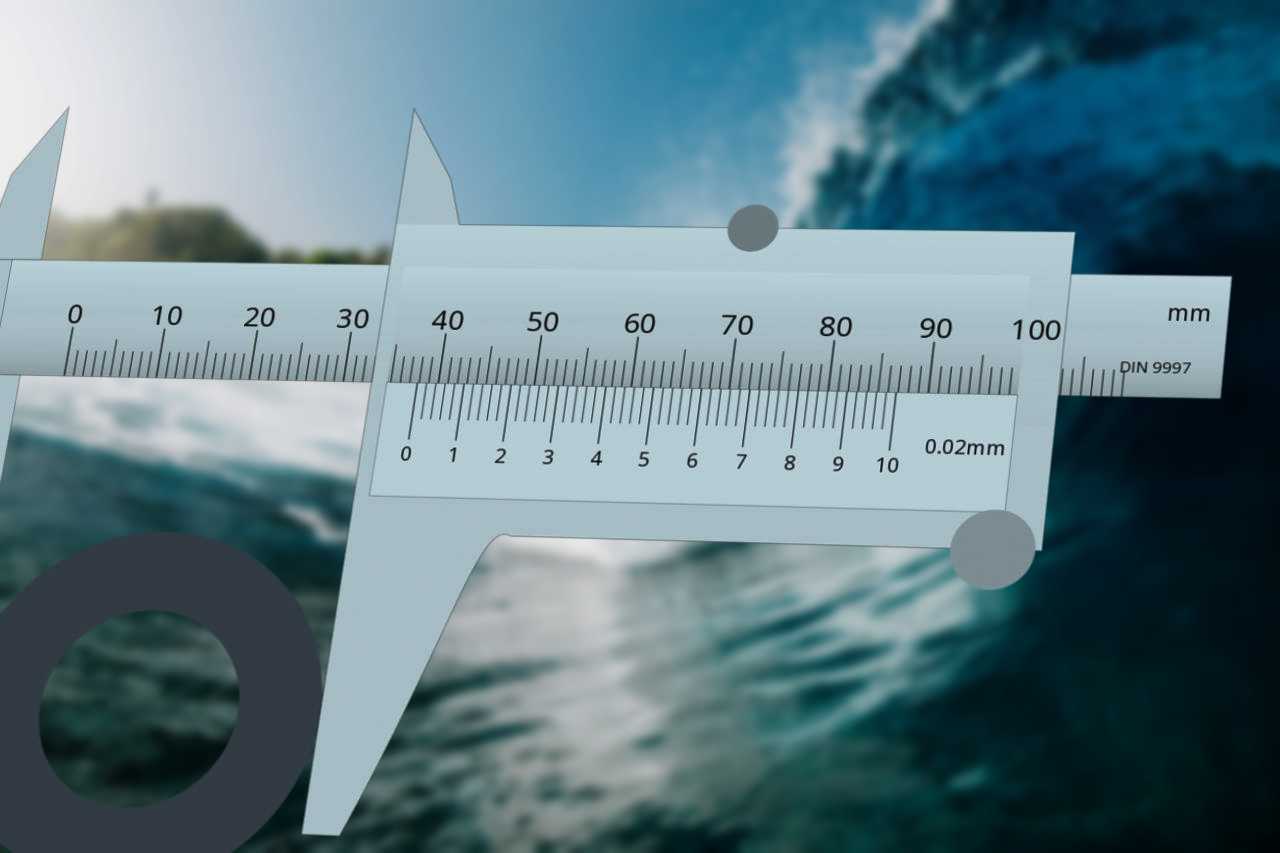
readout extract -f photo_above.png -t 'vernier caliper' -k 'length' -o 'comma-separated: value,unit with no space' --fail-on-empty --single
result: 37.8,mm
